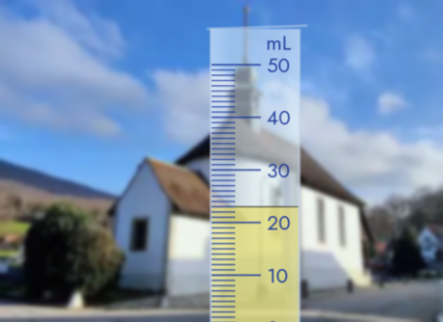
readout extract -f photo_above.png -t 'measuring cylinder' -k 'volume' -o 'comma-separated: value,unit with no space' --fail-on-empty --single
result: 23,mL
